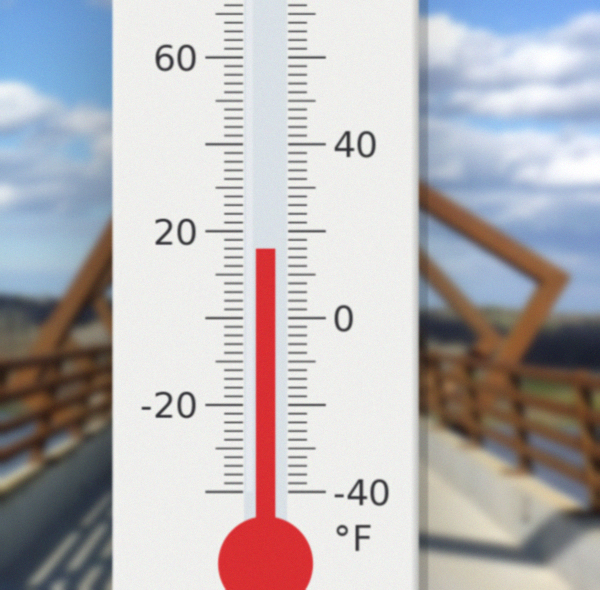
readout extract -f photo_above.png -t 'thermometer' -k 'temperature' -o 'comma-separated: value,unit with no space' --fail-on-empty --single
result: 16,°F
